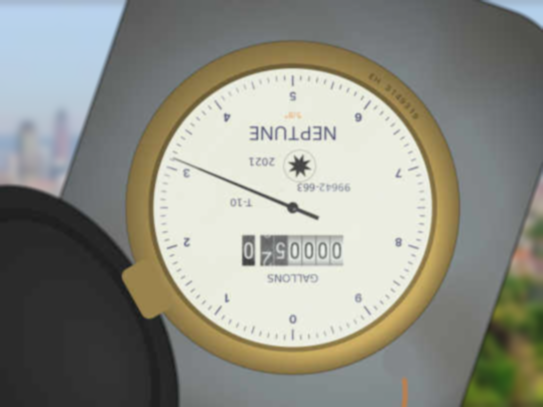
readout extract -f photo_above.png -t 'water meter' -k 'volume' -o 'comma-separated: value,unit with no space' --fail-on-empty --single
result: 523.1,gal
